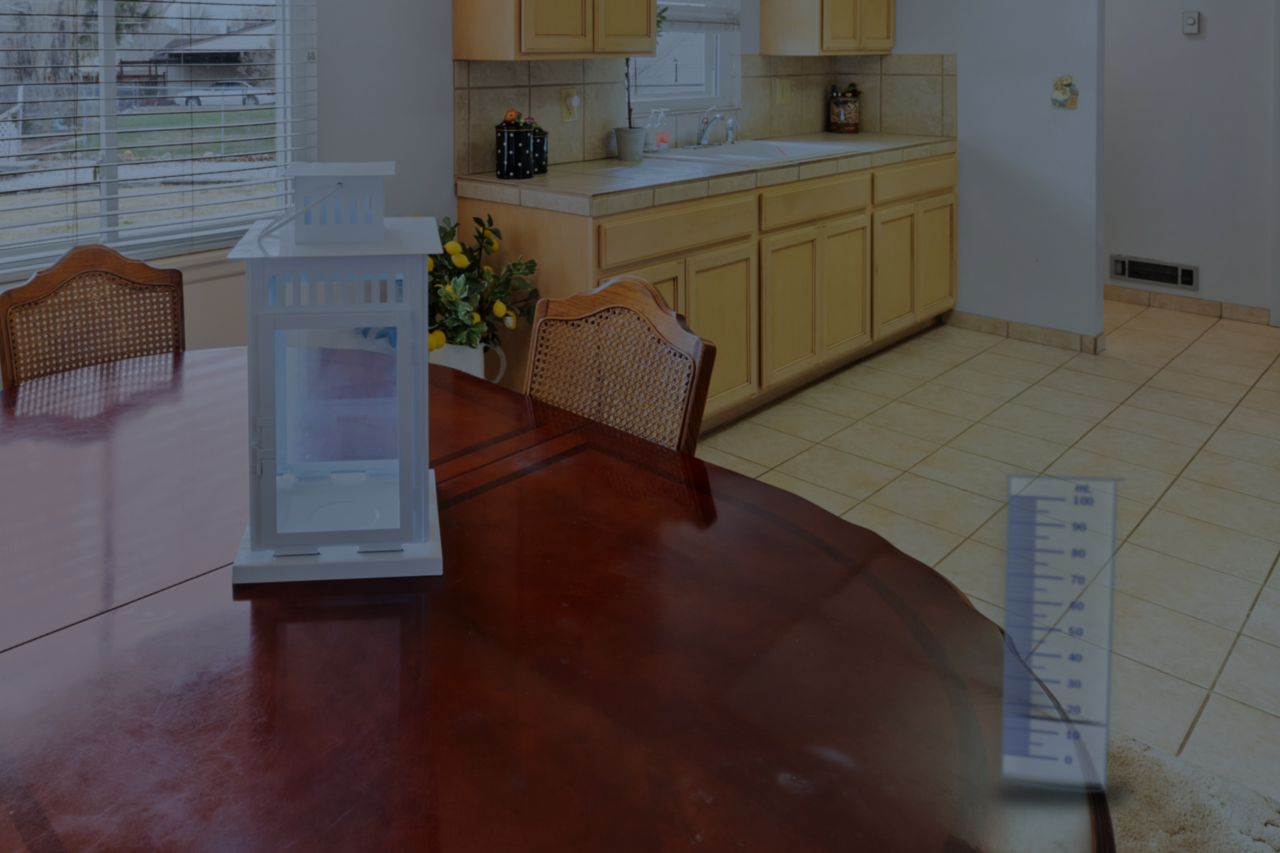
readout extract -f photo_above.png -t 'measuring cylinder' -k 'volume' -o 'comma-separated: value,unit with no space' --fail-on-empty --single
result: 15,mL
